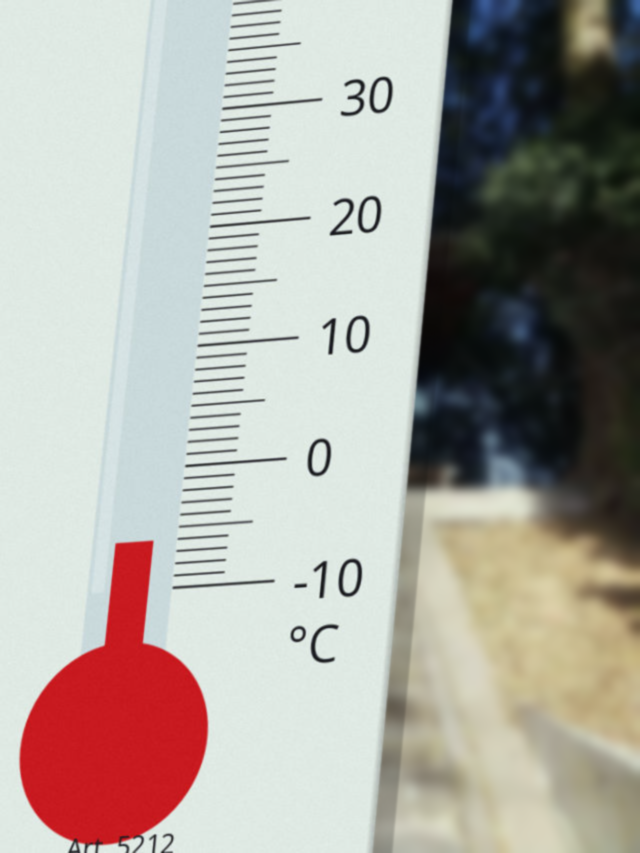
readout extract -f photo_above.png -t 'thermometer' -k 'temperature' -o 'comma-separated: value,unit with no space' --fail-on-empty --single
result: -6,°C
